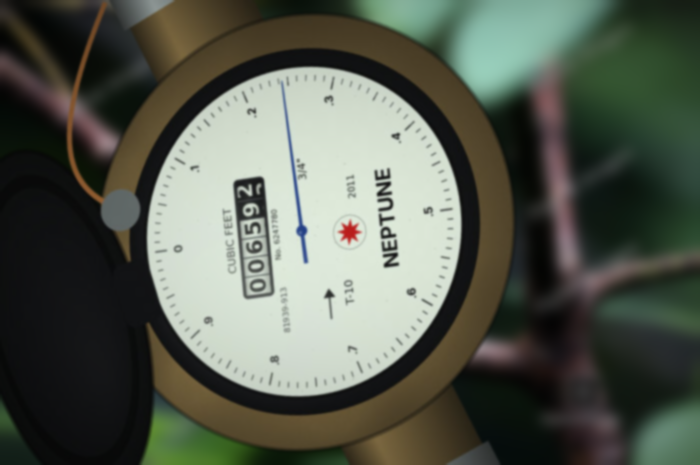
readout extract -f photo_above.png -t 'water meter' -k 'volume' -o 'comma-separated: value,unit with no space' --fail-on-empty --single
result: 6592.24,ft³
